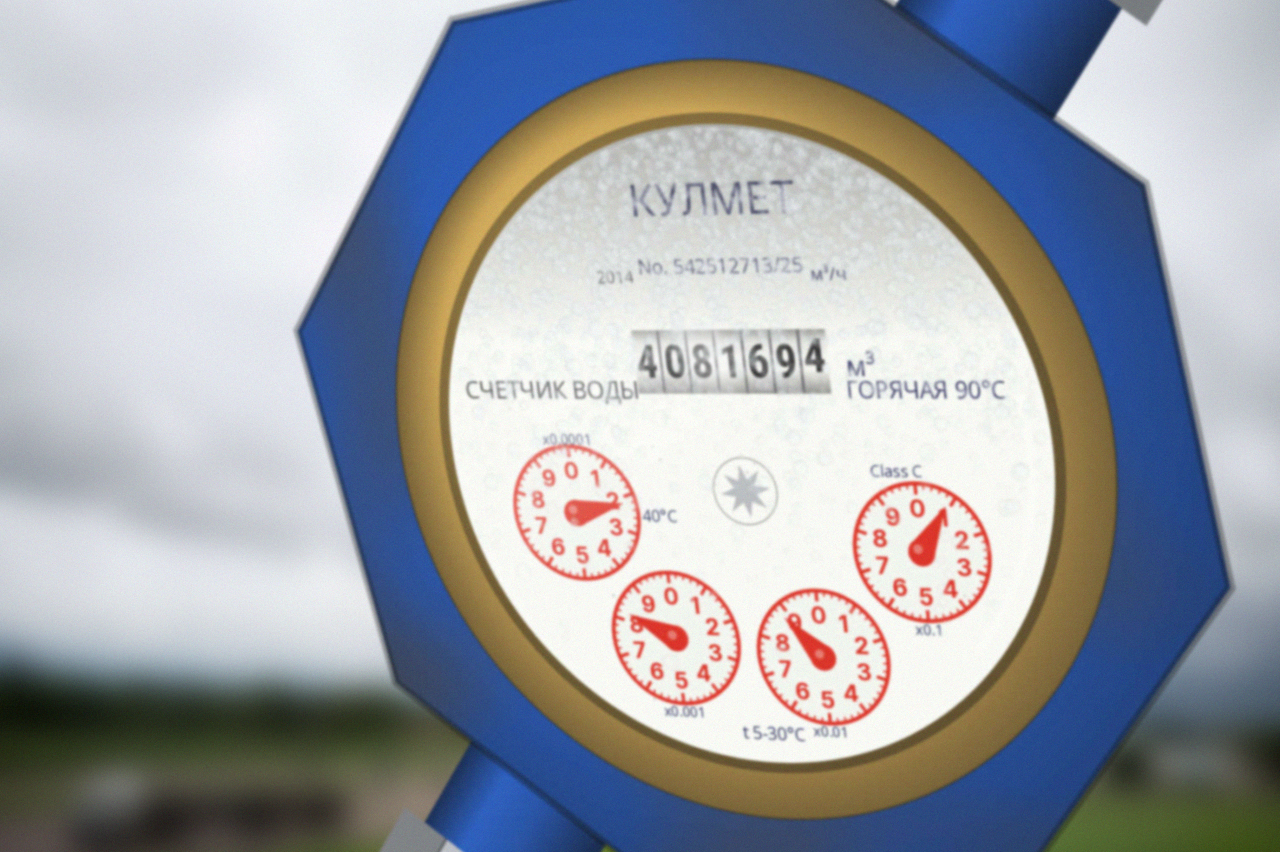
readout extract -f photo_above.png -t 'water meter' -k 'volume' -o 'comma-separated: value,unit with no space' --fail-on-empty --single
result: 4081694.0882,m³
